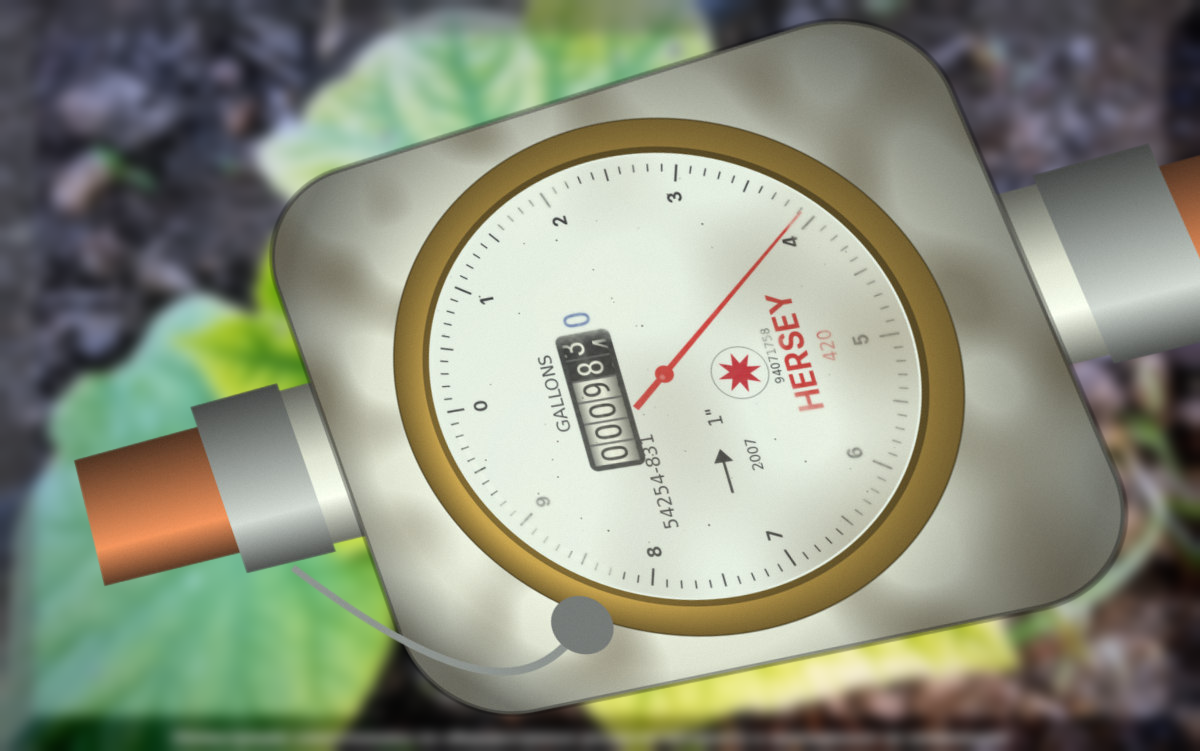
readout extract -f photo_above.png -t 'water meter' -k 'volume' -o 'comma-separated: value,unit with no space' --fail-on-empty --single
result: 9833.9,gal
